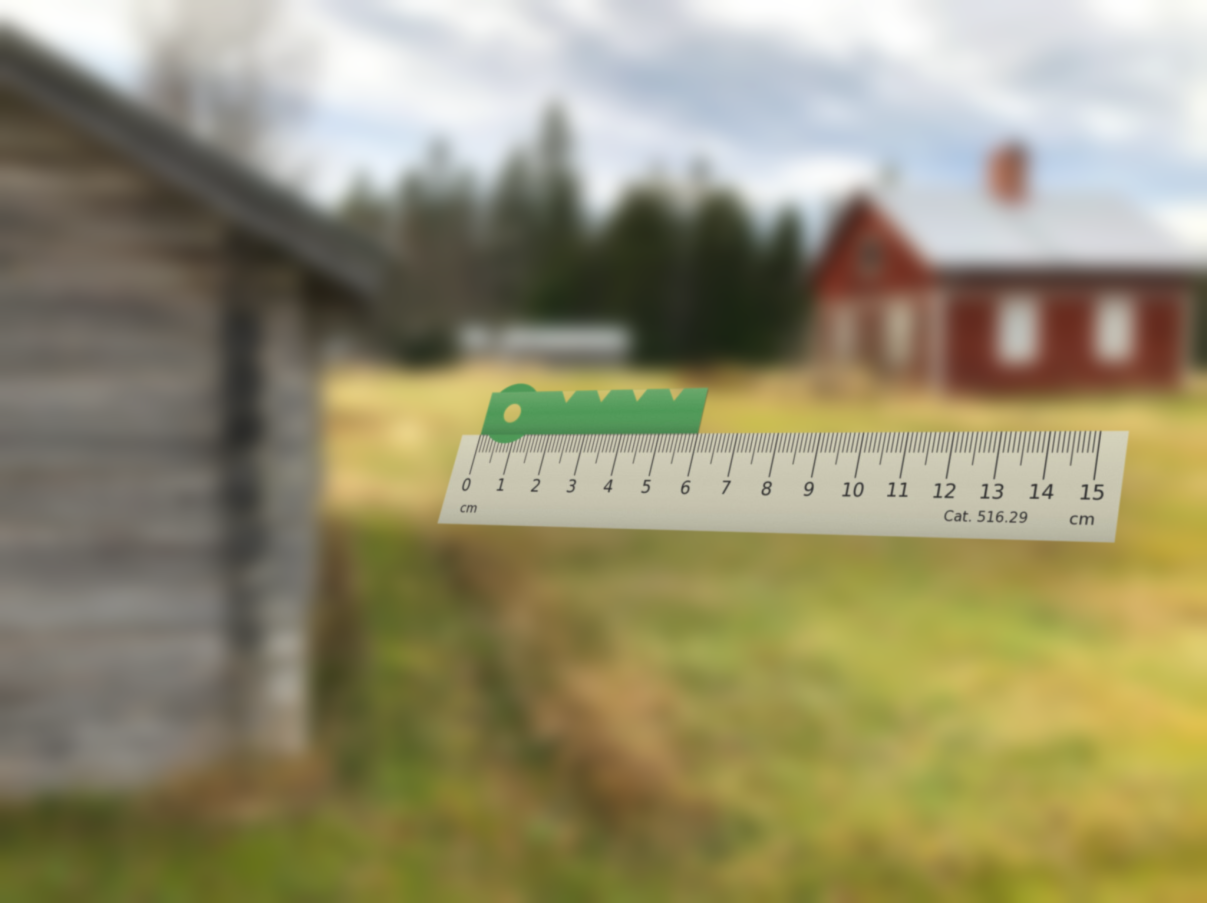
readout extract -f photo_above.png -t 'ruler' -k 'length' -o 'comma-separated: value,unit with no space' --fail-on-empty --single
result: 6,cm
